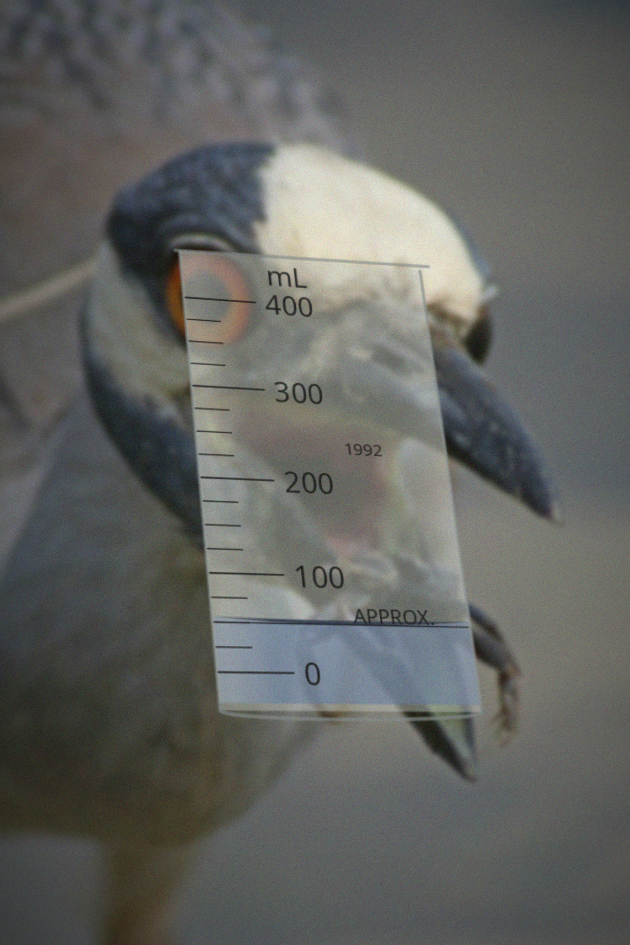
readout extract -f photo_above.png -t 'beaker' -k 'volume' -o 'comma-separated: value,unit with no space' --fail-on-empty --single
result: 50,mL
